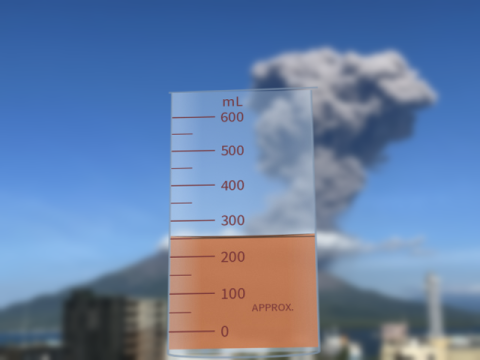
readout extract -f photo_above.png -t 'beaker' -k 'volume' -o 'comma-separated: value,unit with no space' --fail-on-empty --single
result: 250,mL
